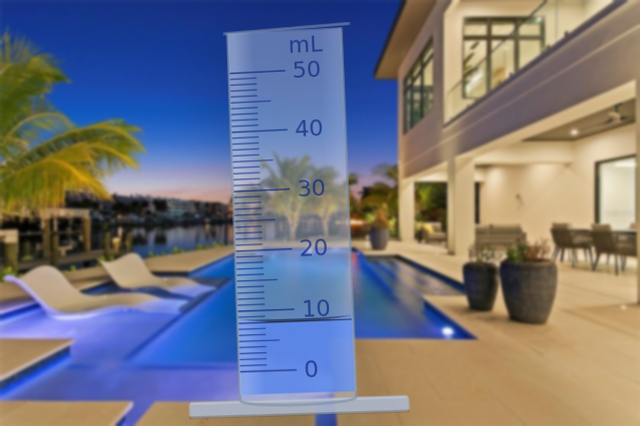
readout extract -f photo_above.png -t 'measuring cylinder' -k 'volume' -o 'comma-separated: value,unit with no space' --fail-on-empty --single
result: 8,mL
